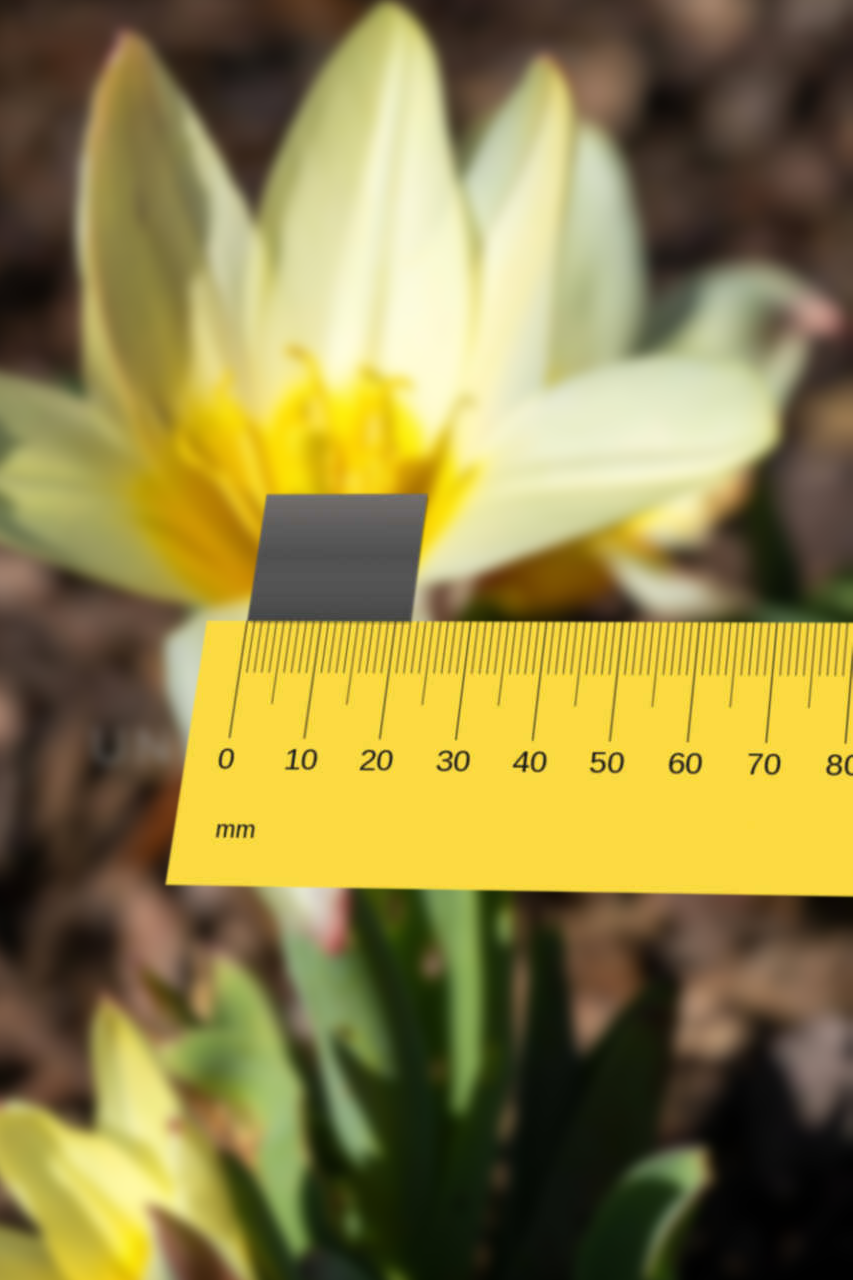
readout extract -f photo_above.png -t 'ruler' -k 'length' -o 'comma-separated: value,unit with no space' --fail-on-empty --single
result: 22,mm
